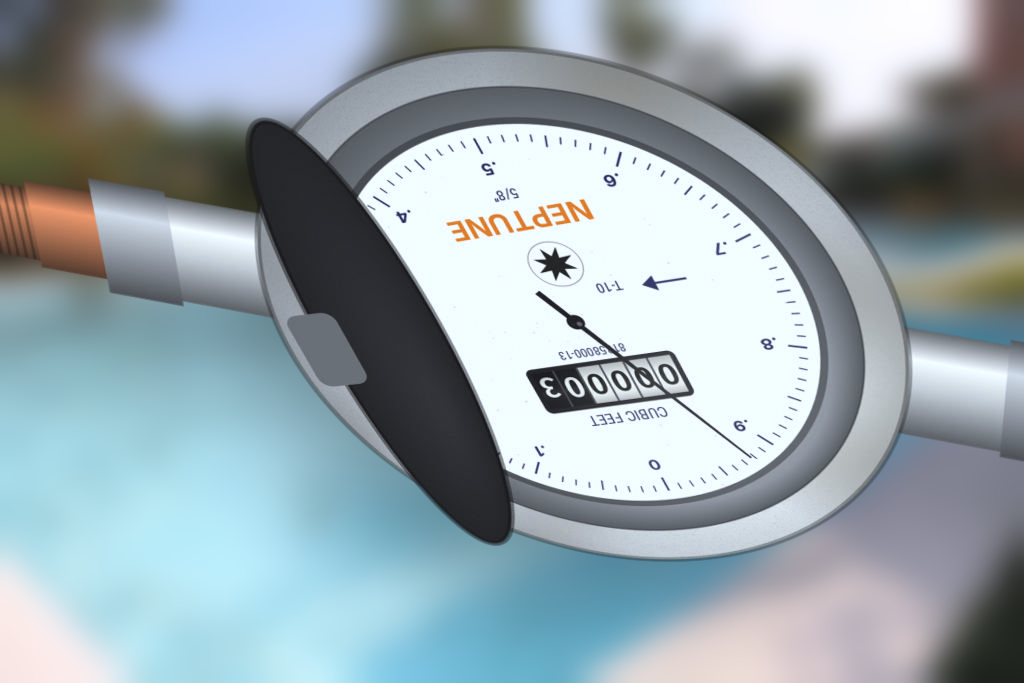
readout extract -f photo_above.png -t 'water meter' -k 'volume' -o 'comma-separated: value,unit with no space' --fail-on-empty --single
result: 2.92,ft³
